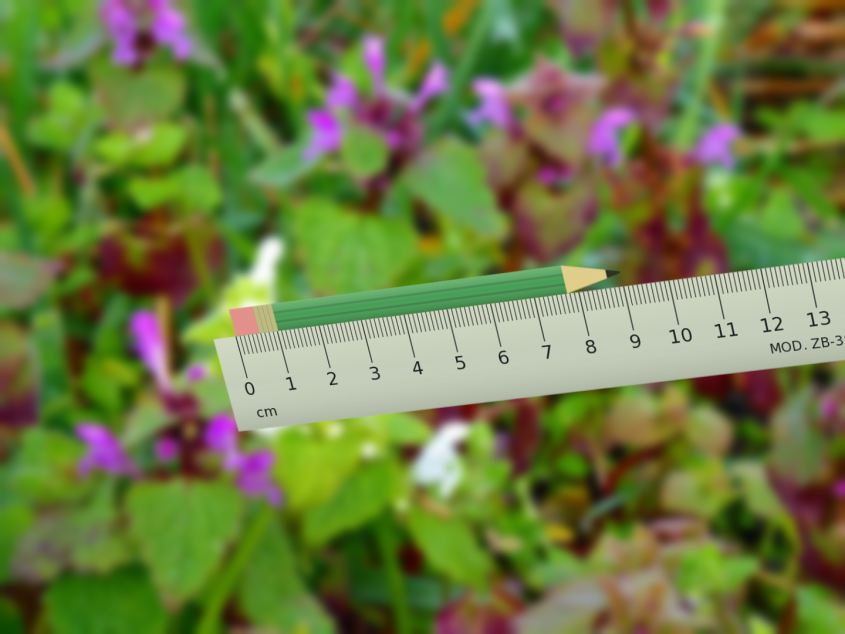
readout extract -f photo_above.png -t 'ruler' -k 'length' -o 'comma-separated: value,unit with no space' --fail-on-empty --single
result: 9,cm
